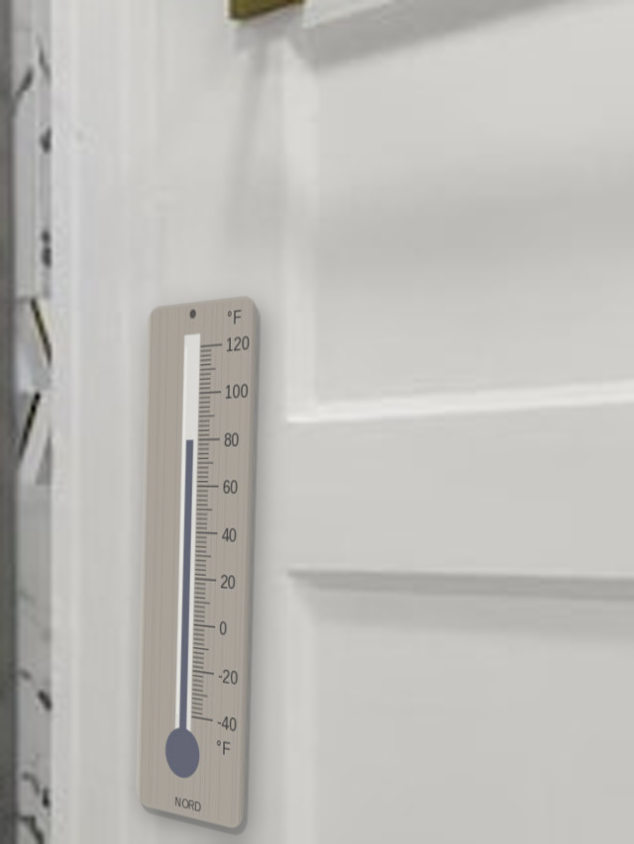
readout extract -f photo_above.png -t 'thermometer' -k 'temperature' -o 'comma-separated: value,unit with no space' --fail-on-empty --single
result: 80,°F
